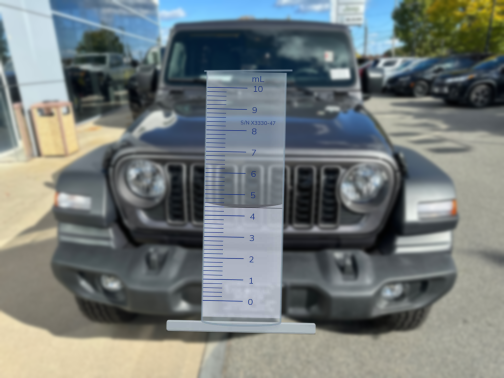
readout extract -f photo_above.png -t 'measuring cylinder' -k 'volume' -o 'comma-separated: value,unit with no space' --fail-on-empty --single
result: 4.4,mL
